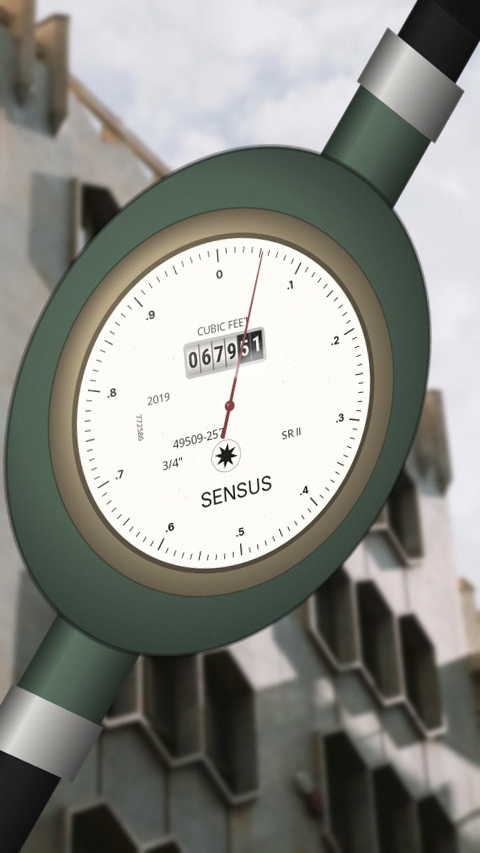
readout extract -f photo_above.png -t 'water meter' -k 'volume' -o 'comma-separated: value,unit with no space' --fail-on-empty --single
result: 67951.05,ft³
